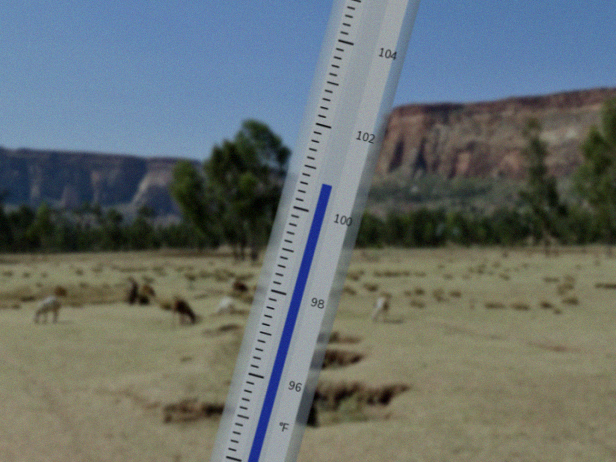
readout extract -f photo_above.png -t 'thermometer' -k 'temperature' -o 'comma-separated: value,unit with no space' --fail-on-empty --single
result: 100.7,°F
